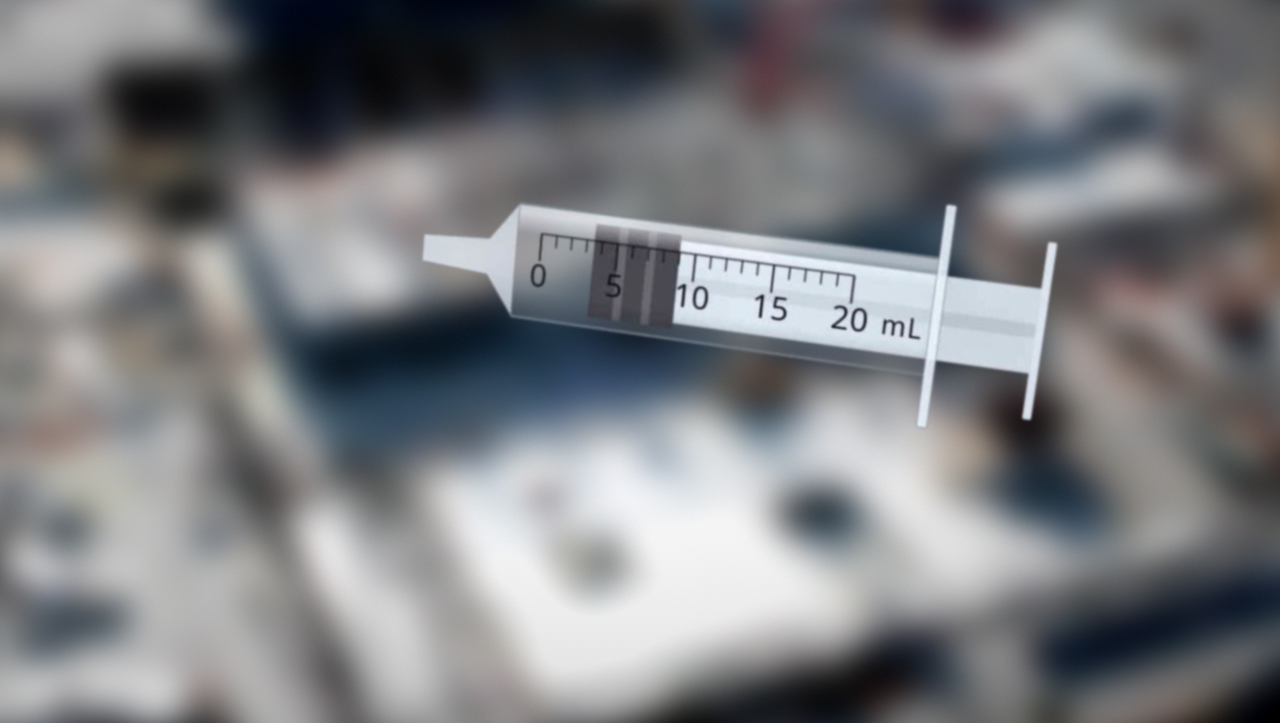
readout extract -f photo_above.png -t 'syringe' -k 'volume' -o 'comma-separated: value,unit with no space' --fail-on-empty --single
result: 3.5,mL
